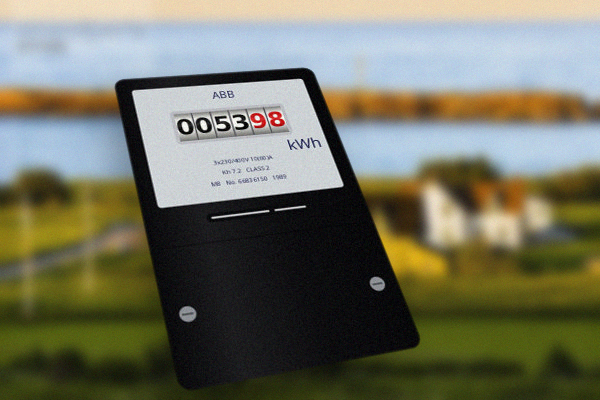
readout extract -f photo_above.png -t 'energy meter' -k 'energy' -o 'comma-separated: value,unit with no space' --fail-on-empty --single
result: 53.98,kWh
